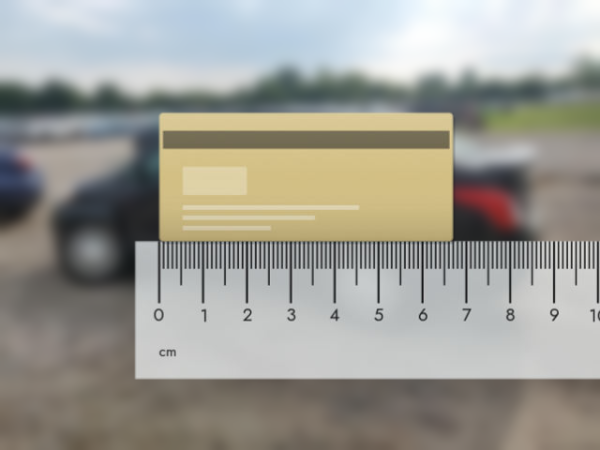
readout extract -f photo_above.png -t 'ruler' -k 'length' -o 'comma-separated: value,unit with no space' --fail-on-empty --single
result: 6.7,cm
